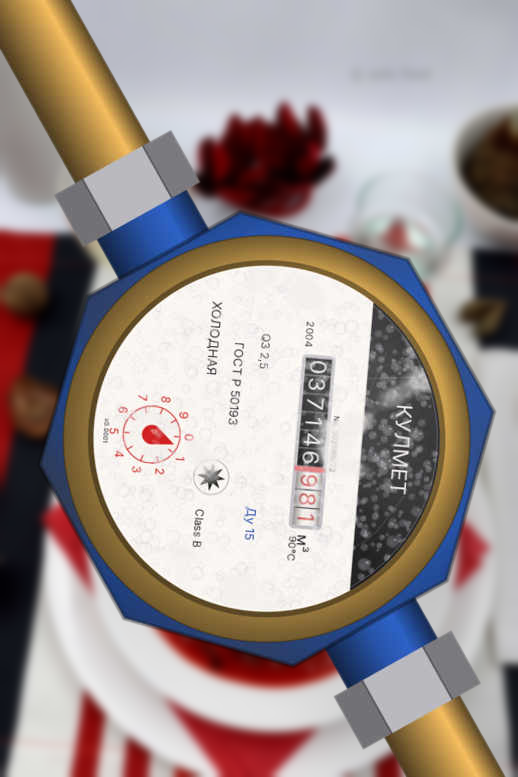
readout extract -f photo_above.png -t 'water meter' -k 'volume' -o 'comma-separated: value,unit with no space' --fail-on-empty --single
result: 37146.9810,m³
